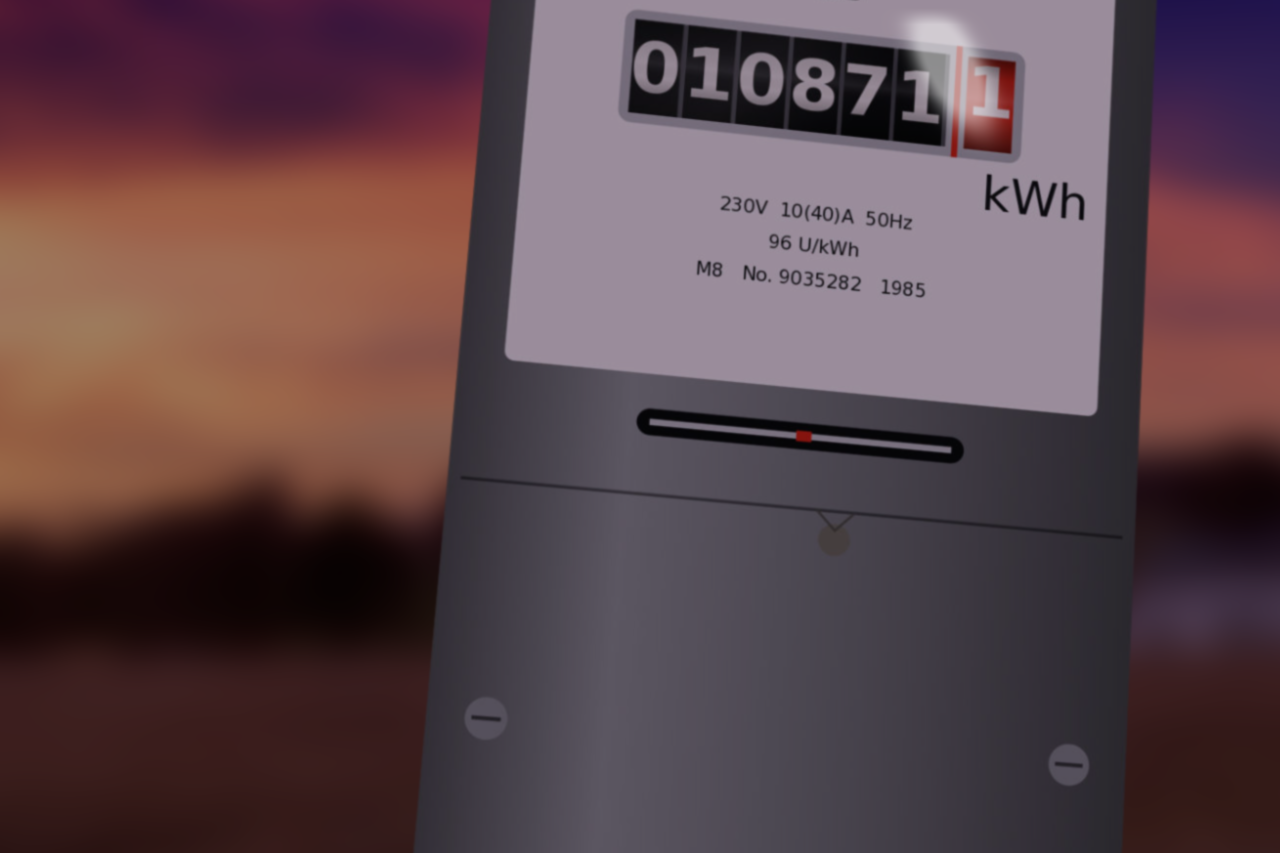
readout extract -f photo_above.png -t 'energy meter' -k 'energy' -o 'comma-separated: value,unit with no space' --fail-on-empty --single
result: 10871.1,kWh
